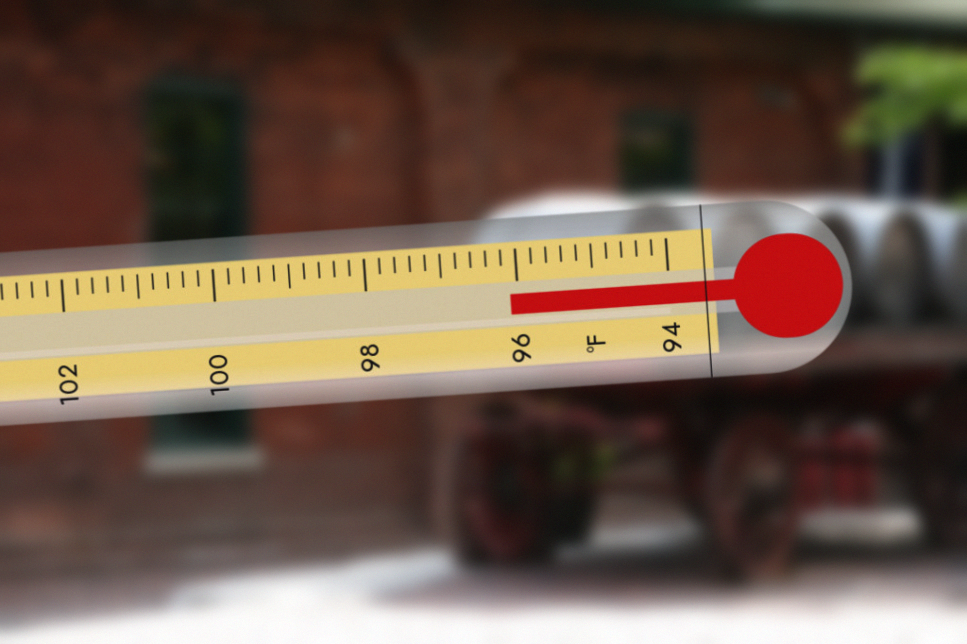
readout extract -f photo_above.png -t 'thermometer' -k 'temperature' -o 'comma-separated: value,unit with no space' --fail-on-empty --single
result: 96.1,°F
